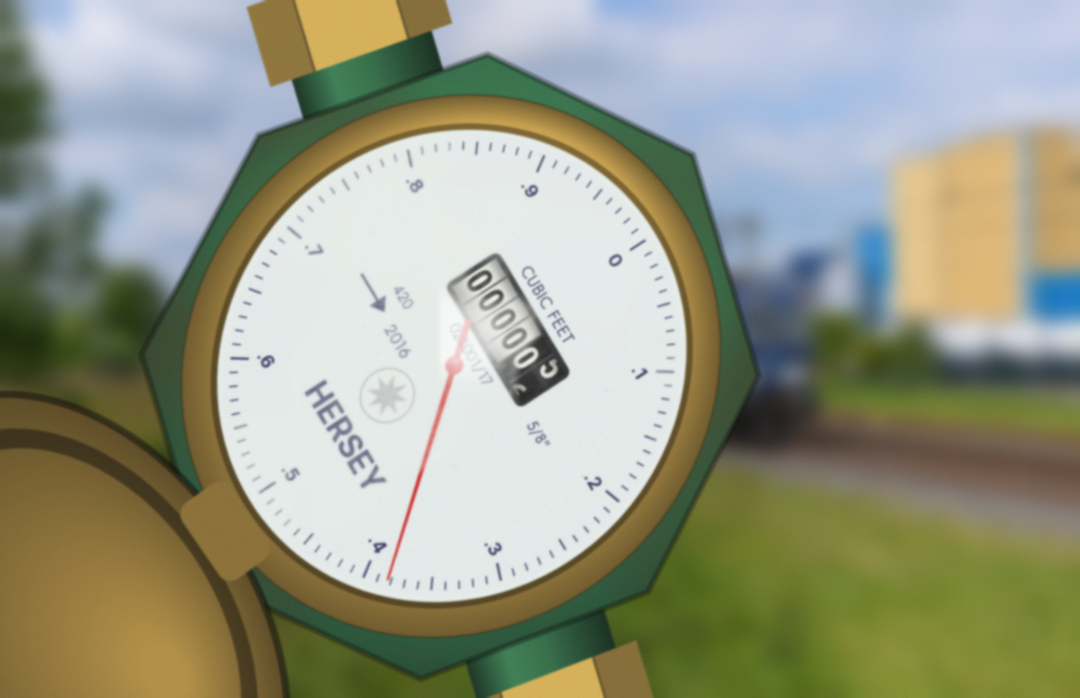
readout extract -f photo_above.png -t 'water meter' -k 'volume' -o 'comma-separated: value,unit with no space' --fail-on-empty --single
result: 5.38,ft³
